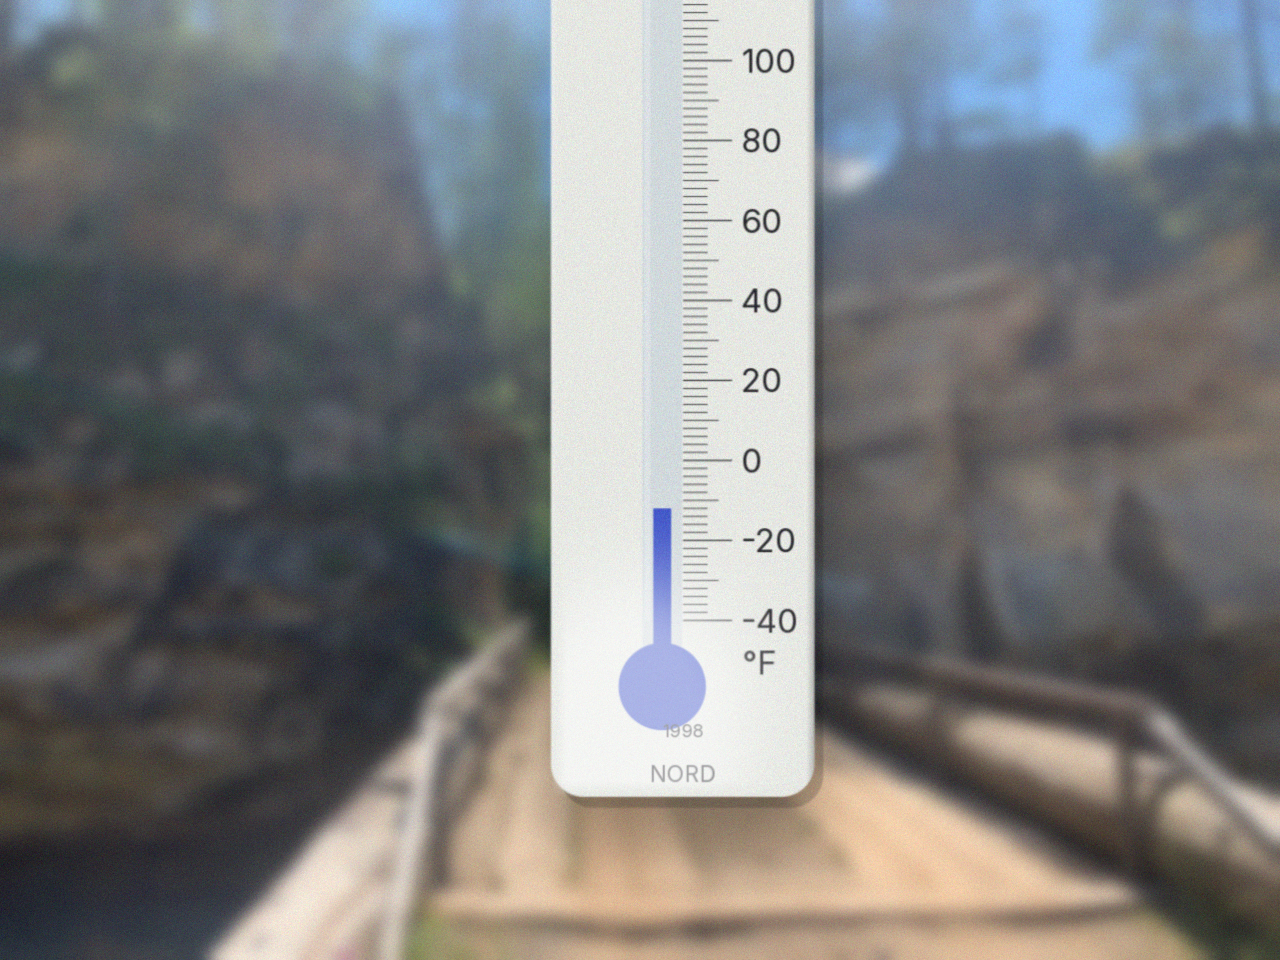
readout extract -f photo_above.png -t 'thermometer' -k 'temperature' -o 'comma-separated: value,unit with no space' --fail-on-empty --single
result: -12,°F
